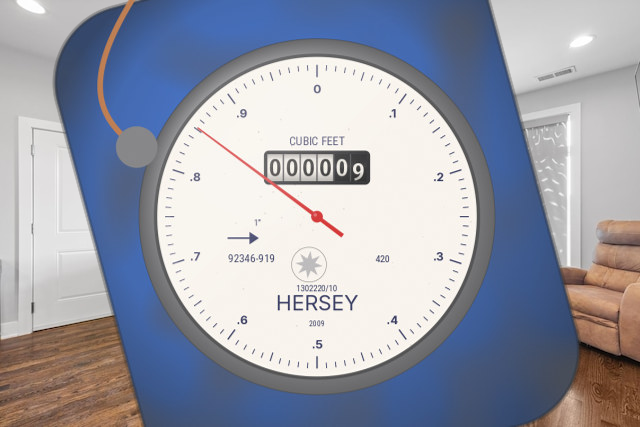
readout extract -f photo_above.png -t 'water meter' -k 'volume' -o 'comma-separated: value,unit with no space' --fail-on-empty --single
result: 8.85,ft³
